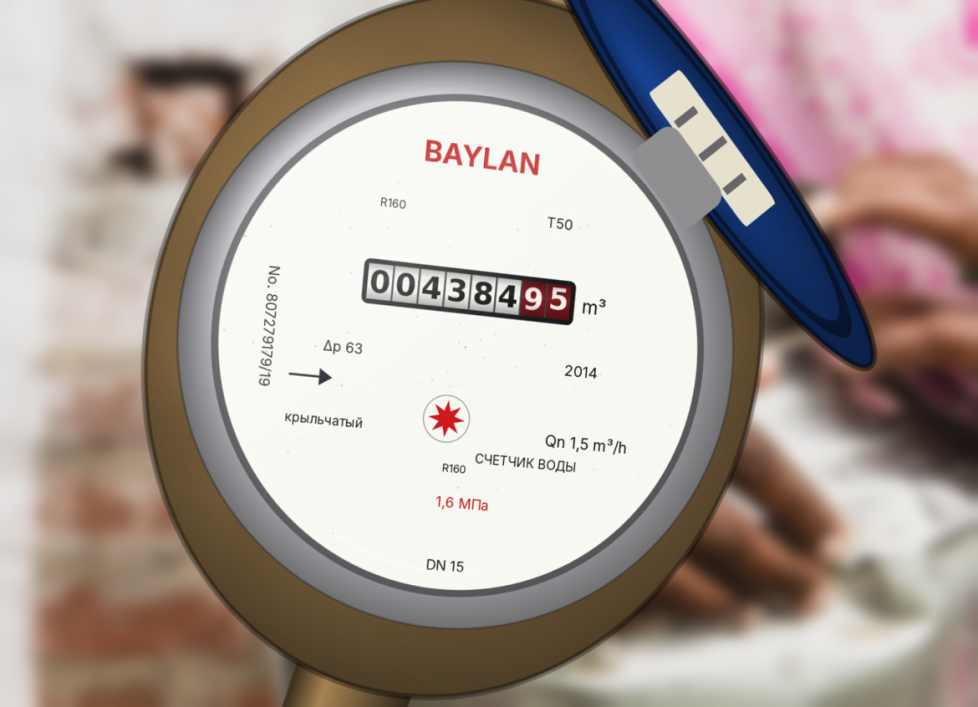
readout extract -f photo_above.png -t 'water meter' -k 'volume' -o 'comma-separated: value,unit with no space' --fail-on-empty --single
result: 4384.95,m³
